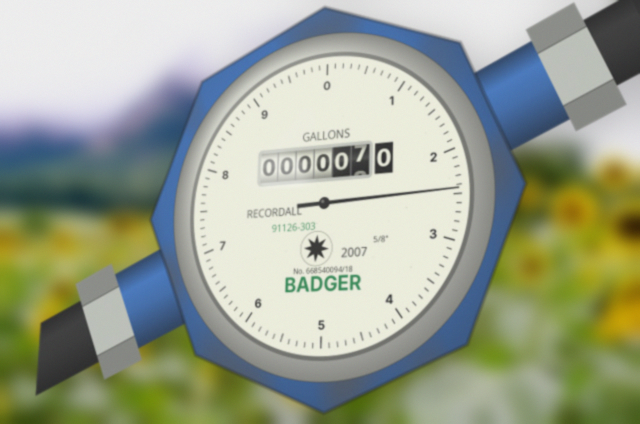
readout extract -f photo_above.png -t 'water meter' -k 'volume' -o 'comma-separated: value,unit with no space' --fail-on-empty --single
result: 72.4,gal
